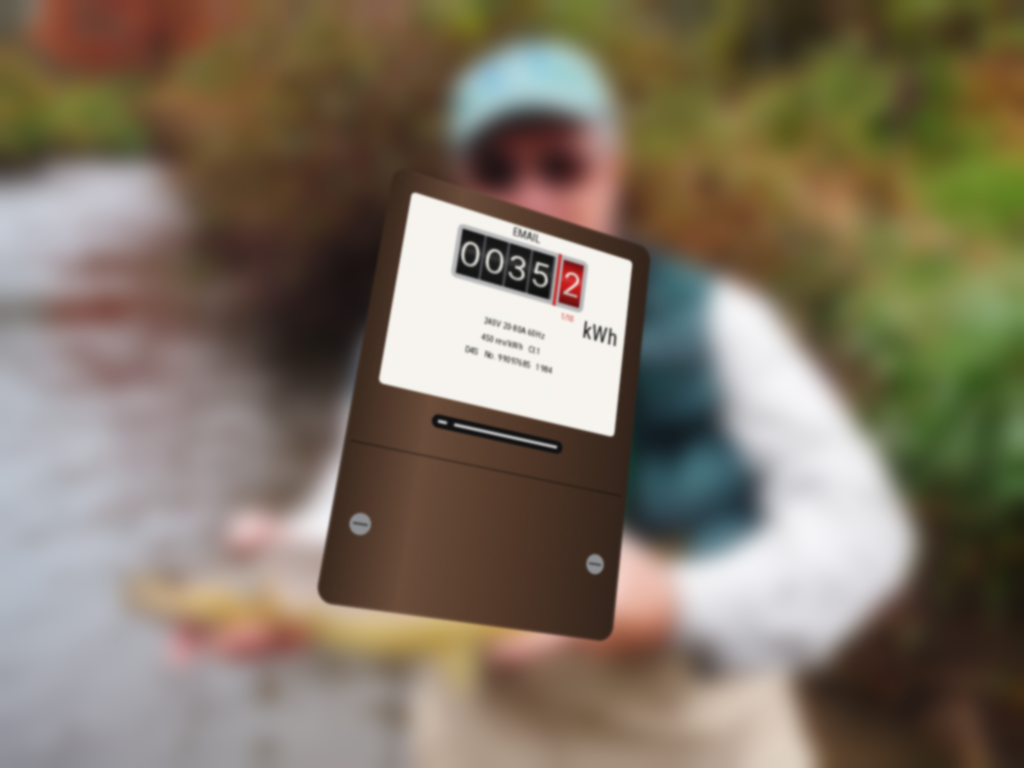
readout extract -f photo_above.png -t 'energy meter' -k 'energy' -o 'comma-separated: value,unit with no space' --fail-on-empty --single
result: 35.2,kWh
